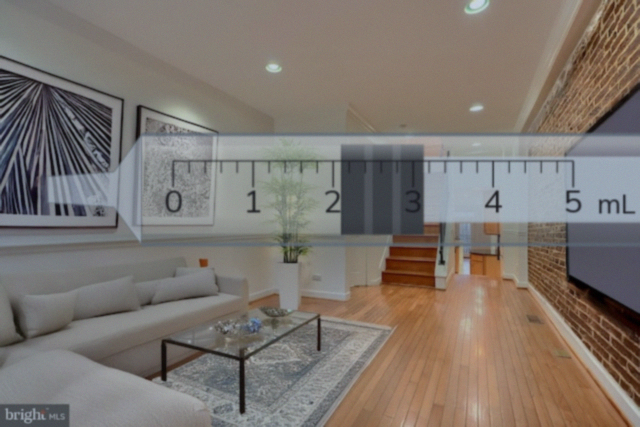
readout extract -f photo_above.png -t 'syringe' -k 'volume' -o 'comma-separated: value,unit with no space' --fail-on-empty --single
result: 2.1,mL
